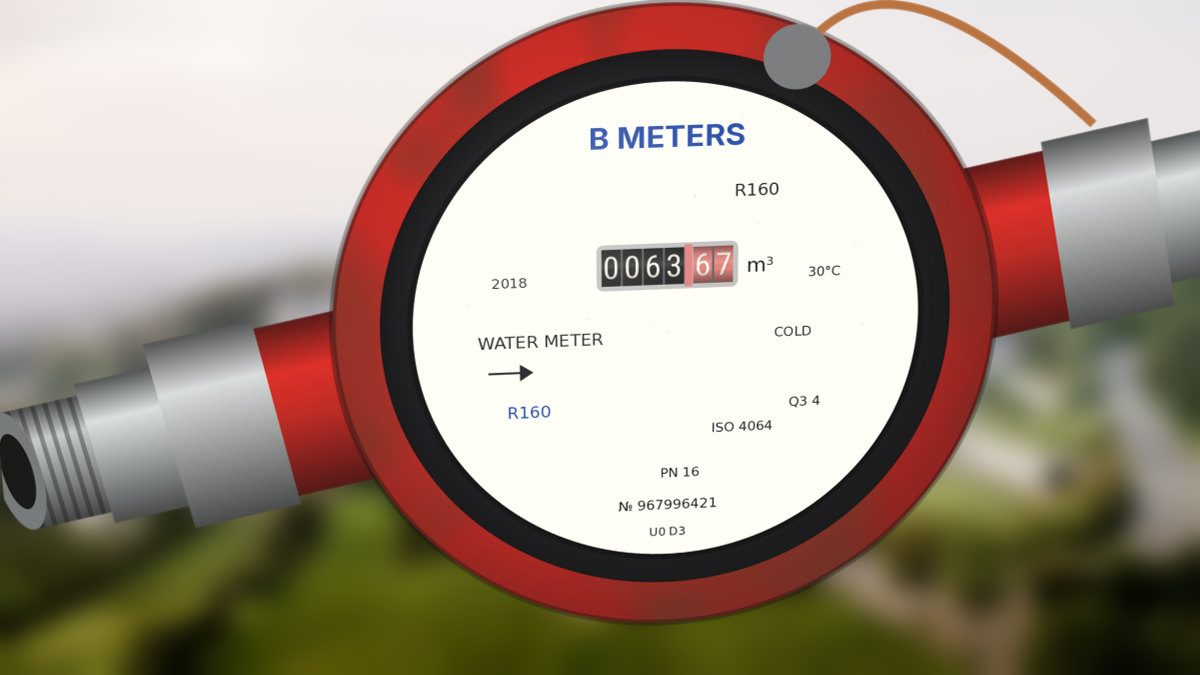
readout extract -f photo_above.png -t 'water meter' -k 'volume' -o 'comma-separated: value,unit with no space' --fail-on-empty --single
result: 63.67,m³
